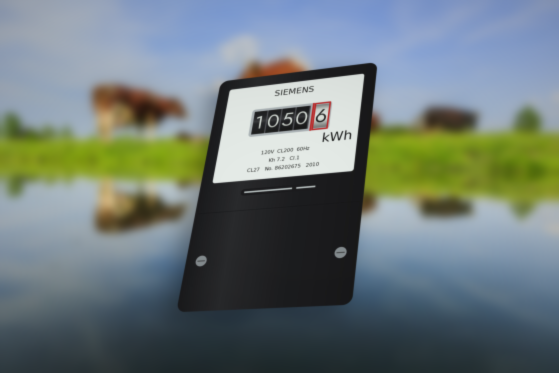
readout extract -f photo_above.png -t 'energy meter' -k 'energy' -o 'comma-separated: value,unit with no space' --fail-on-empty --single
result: 1050.6,kWh
